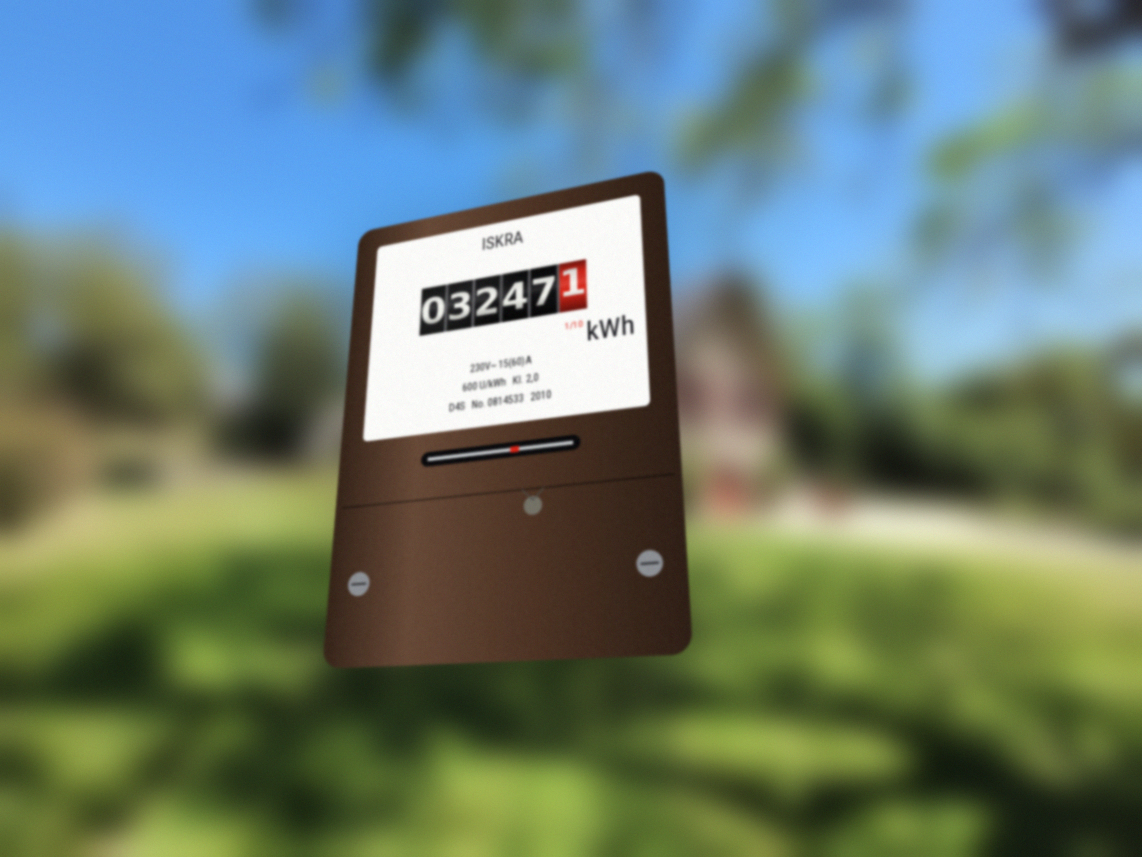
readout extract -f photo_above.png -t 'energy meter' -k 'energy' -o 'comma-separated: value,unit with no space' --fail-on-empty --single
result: 3247.1,kWh
